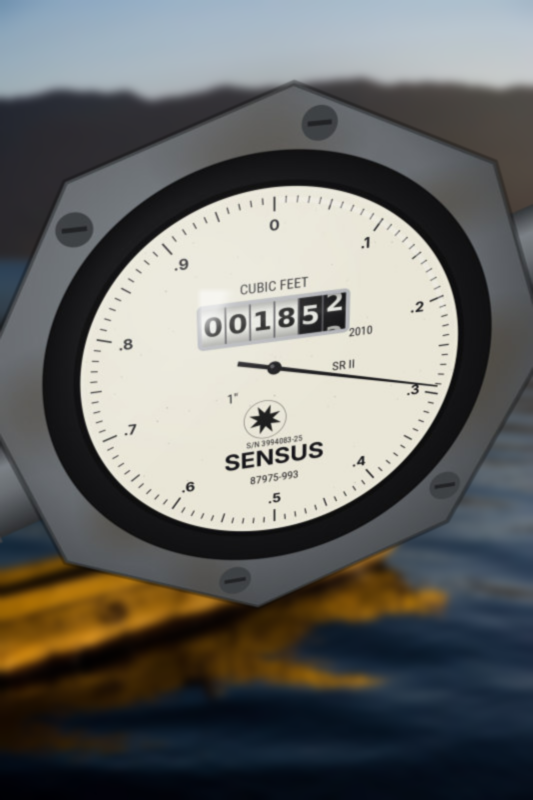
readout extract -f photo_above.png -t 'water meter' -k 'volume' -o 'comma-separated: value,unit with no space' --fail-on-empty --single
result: 1852.29,ft³
